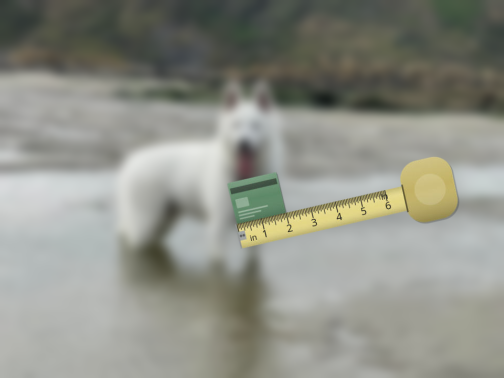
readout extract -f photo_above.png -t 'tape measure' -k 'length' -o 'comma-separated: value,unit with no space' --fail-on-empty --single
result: 2,in
